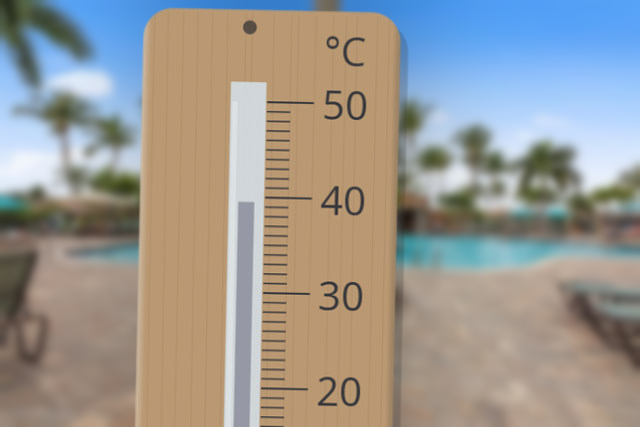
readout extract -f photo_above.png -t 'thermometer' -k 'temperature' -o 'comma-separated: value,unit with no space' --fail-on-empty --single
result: 39.5,°C
